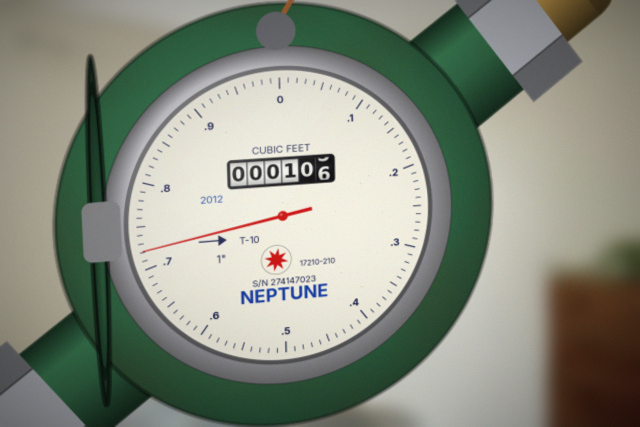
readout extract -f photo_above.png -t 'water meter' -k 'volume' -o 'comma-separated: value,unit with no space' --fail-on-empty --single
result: 105.72,ft³
